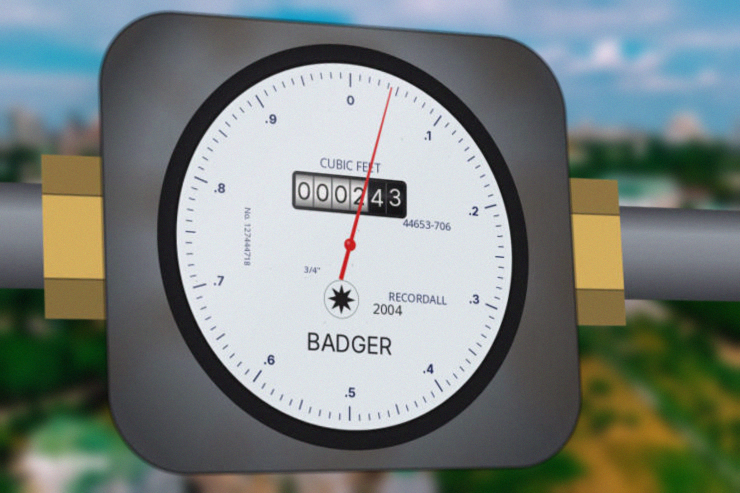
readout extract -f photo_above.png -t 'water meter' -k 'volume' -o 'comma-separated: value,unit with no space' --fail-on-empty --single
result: 243.04,ft³
